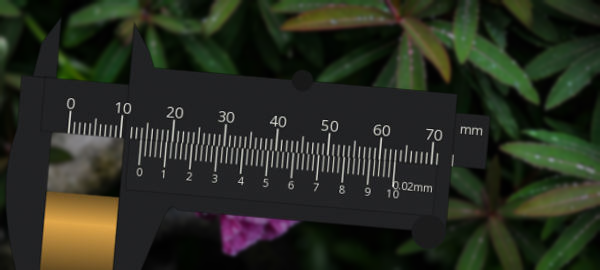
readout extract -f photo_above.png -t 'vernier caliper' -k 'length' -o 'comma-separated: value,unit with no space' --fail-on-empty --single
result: 14.0,mm
